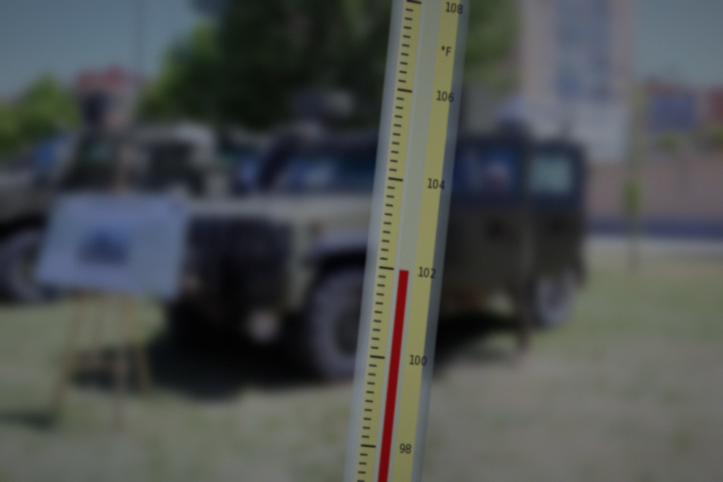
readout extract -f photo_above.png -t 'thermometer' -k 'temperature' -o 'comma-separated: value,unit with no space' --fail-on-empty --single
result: 102,°F
